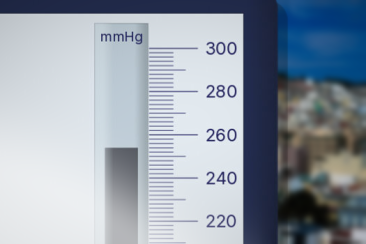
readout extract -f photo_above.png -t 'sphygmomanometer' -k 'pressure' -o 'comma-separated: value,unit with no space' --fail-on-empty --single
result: 254,mmHg
